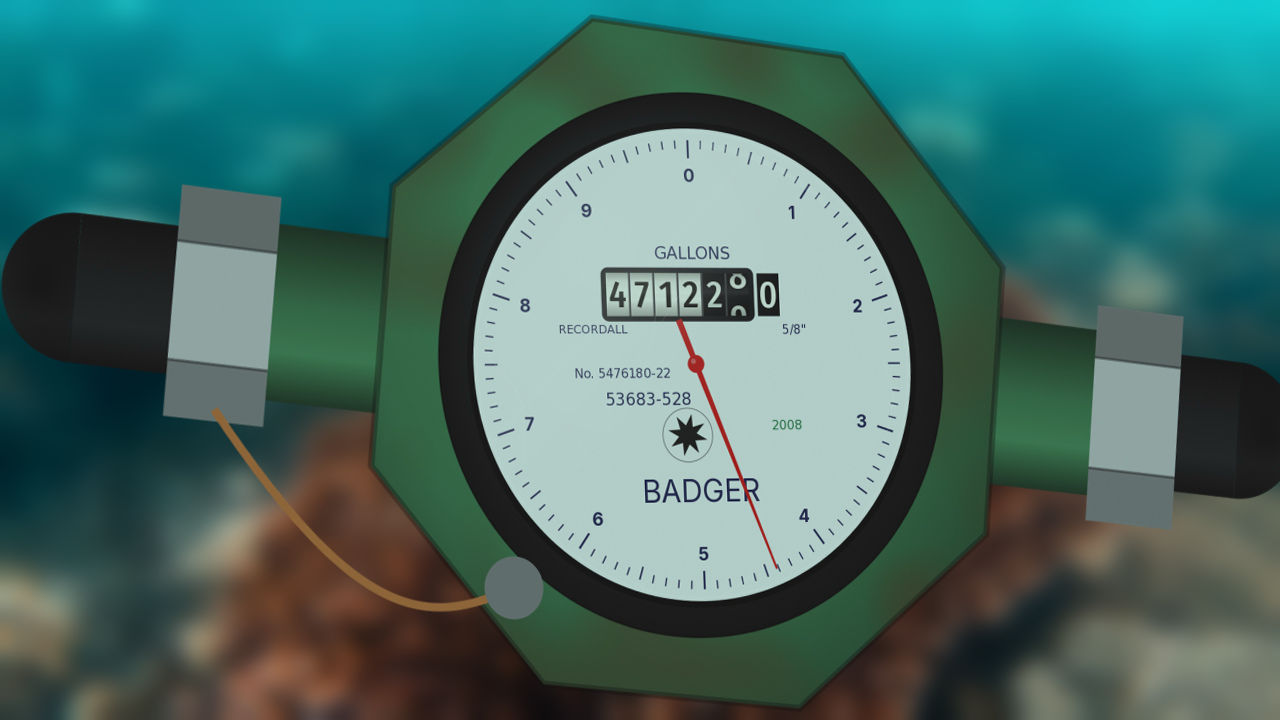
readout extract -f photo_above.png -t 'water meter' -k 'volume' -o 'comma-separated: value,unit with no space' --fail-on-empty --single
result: 4712284.4,gal
